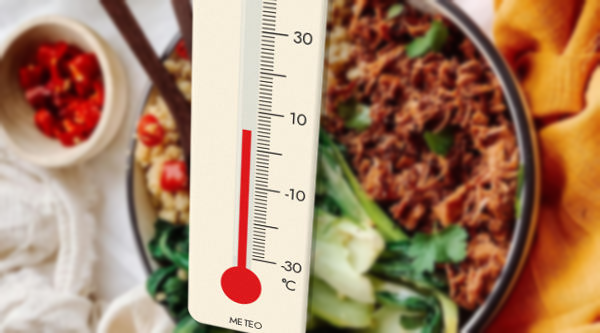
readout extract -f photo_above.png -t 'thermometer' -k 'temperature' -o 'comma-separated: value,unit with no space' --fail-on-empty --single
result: 5,°C
